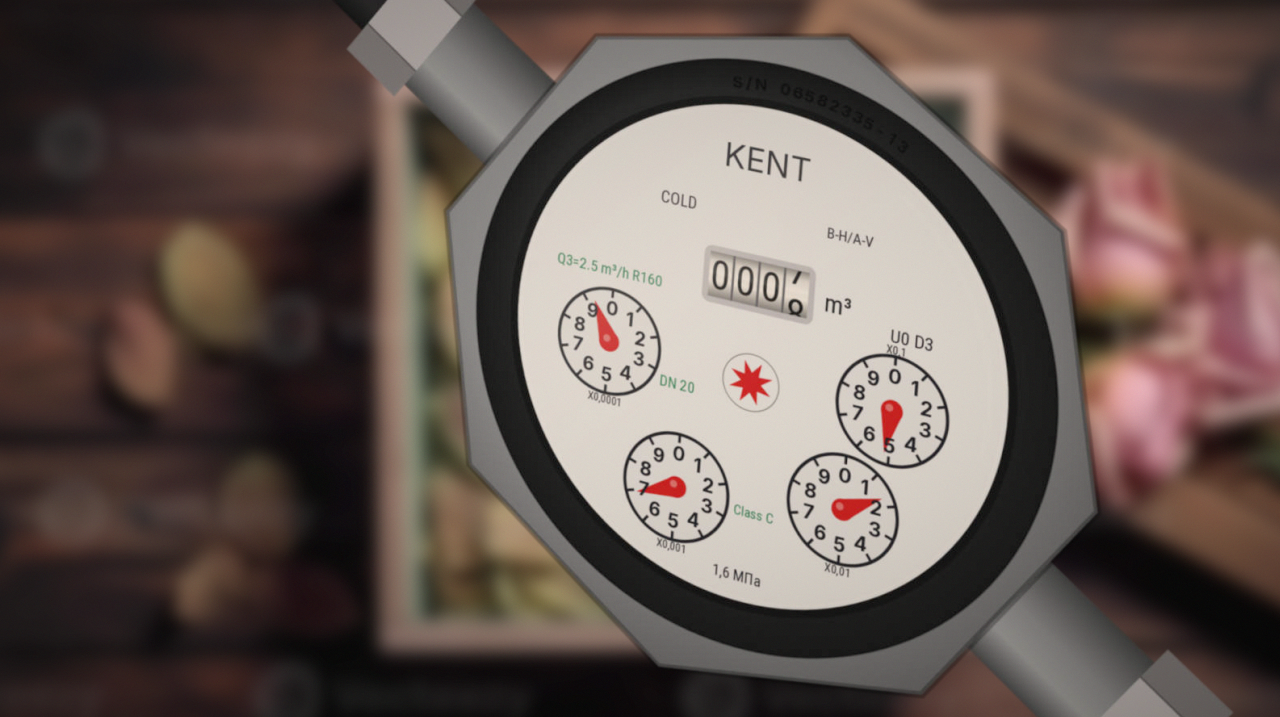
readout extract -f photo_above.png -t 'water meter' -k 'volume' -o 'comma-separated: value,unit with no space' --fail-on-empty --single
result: 7.5169,m³
